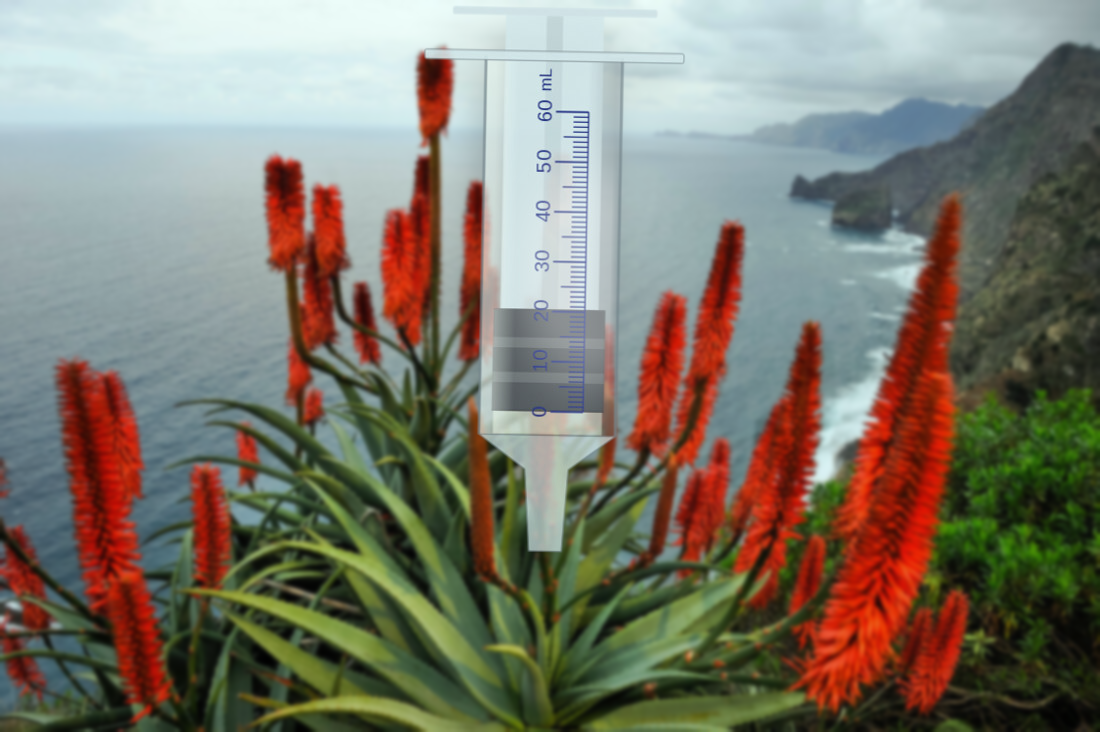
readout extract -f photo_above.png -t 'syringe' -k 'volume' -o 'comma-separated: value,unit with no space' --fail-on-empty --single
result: 0,mL
